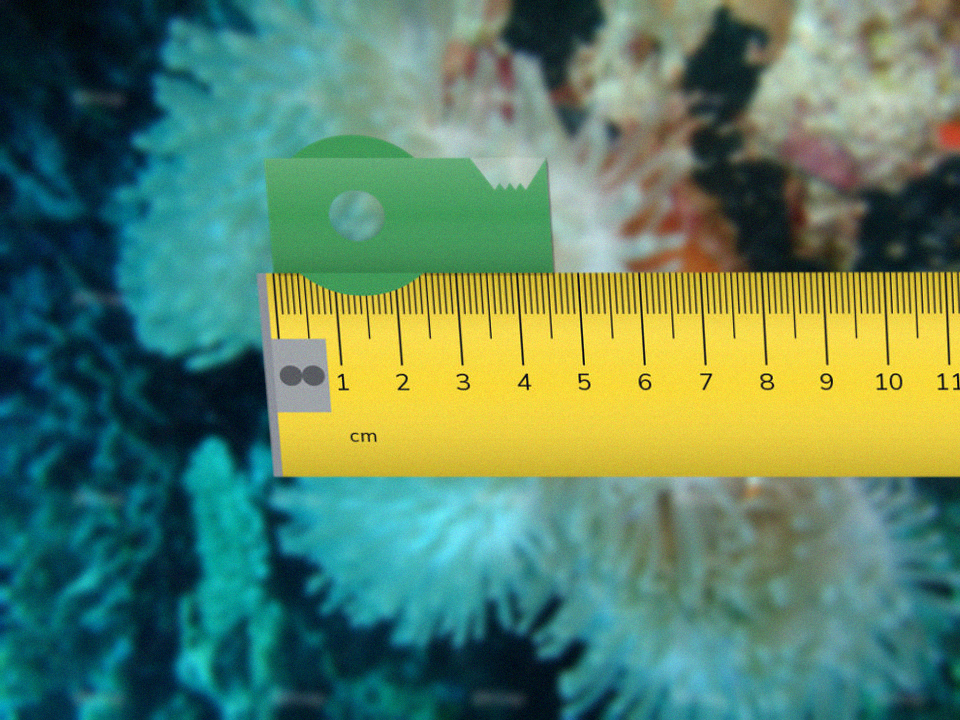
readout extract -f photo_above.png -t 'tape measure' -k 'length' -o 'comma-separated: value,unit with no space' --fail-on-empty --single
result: 4.6,cm
